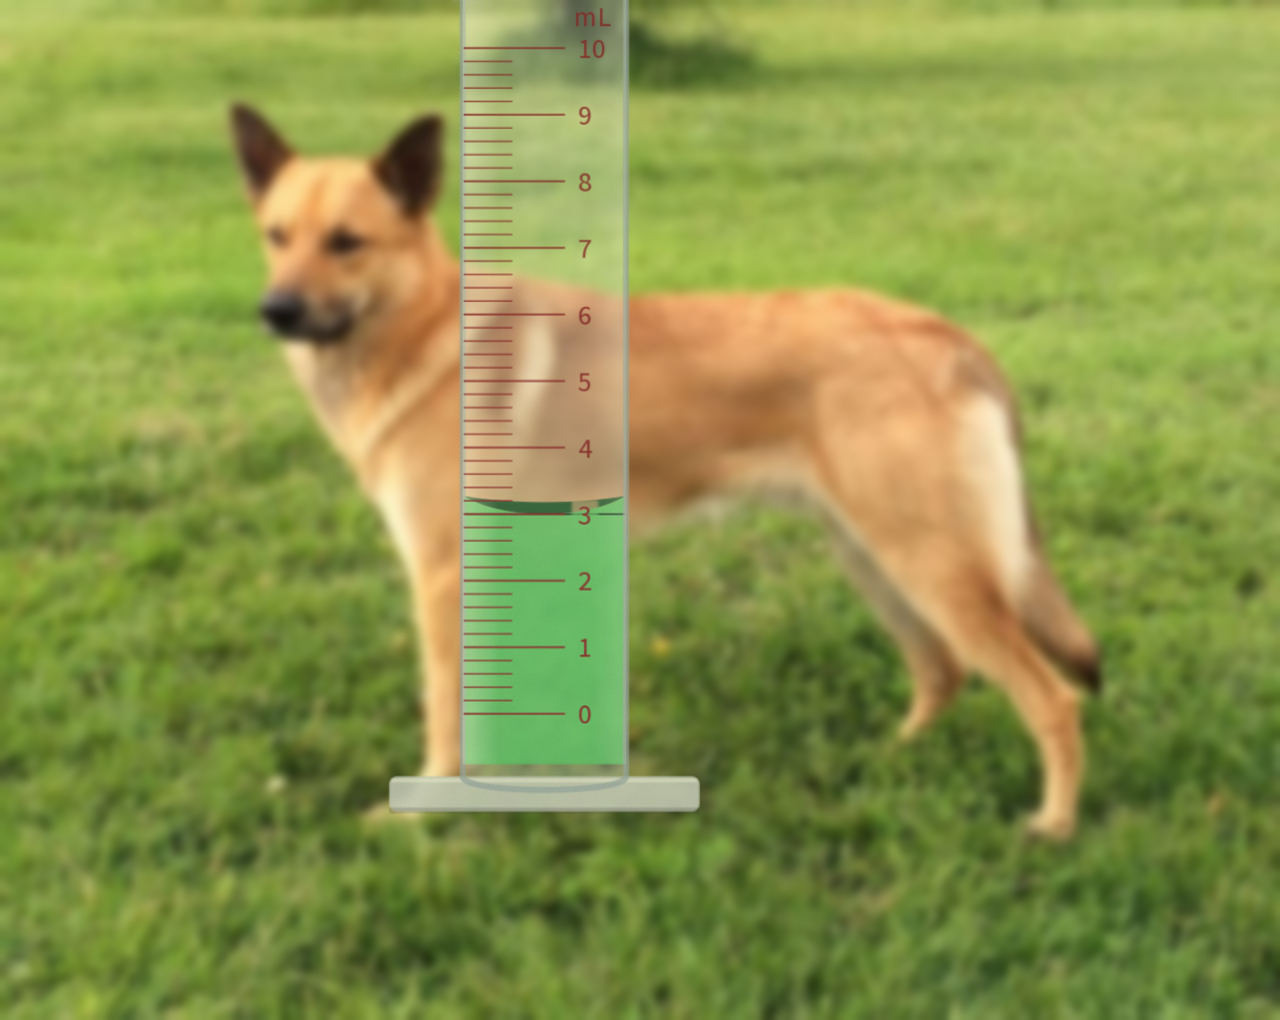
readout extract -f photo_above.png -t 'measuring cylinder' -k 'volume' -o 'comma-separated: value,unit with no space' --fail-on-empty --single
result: 3,mL
